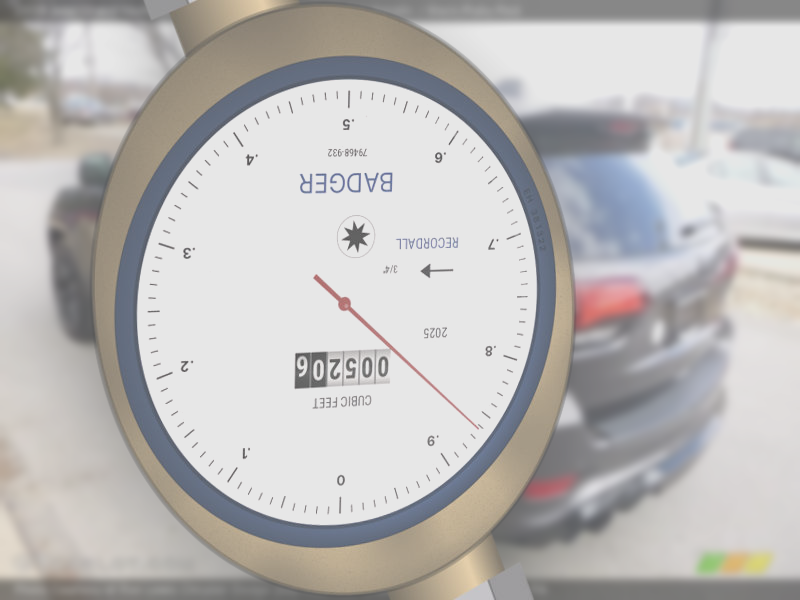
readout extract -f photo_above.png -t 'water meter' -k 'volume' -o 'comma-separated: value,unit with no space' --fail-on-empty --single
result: 5205.86,ft³
